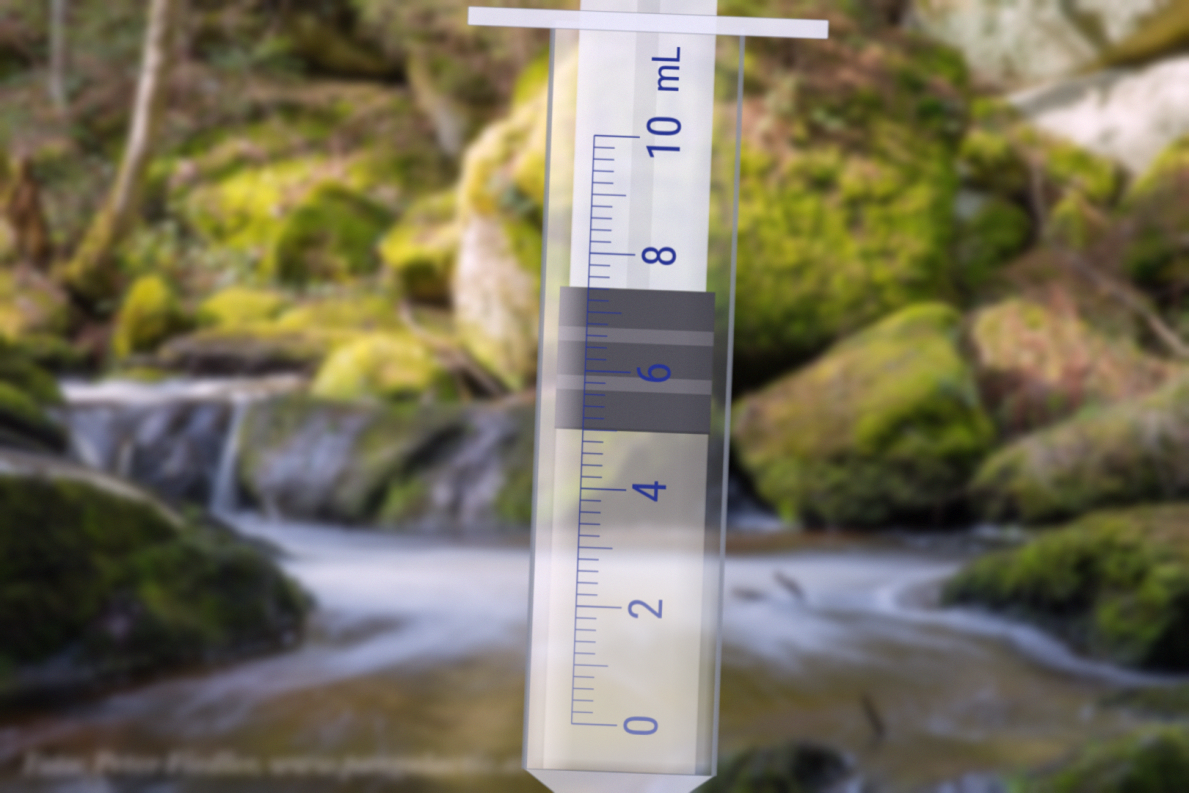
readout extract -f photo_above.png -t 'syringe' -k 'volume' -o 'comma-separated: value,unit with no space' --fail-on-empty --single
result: 5,mL
